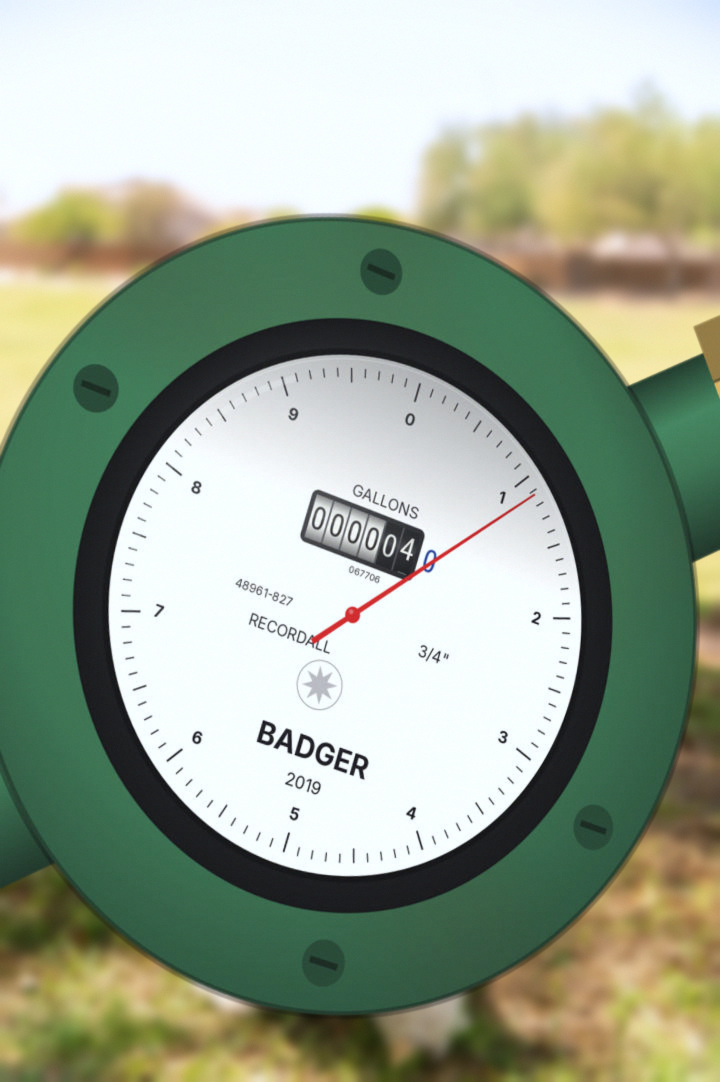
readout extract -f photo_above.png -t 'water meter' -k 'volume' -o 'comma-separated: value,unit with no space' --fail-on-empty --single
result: 41.1,gal
